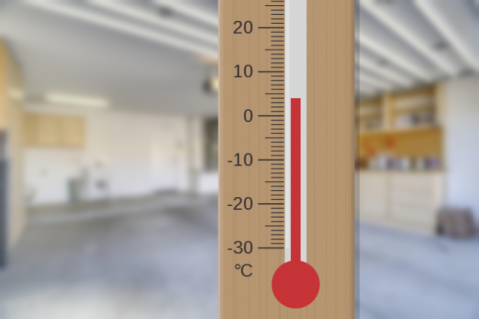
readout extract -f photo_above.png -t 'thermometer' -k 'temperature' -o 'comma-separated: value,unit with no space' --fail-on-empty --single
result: 4,°C
